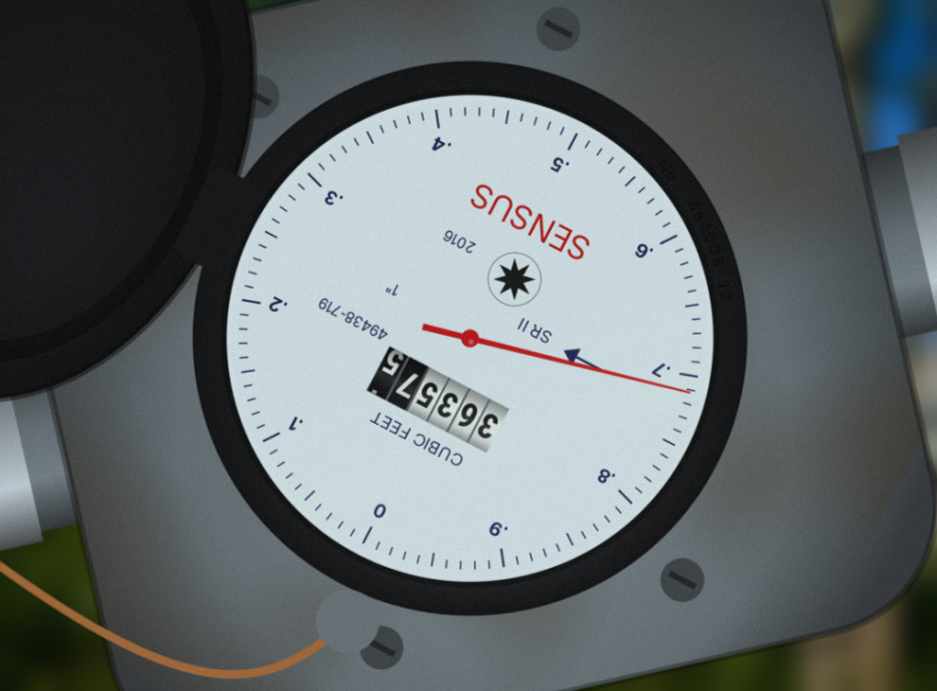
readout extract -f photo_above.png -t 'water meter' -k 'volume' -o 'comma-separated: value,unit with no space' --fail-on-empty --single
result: 363574.71,ft³
